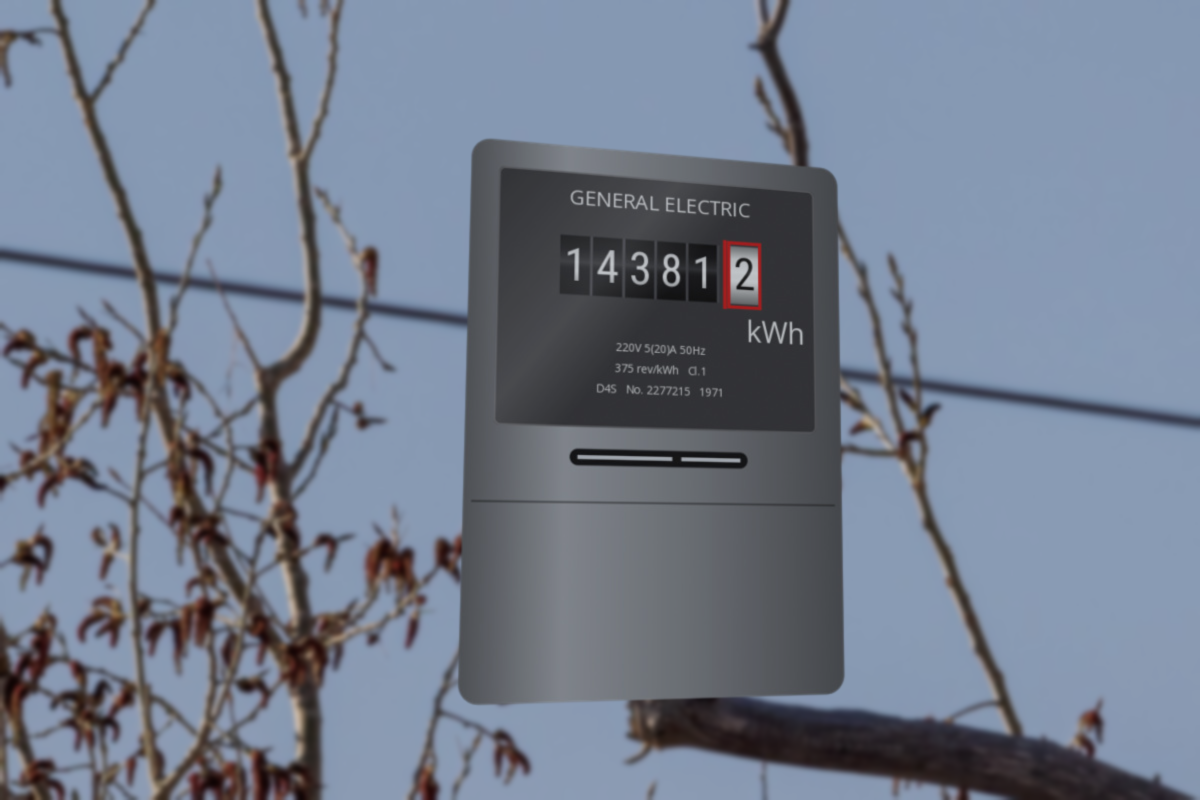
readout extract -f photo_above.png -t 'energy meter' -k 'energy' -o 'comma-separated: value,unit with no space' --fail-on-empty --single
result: 14381.2,kWh
